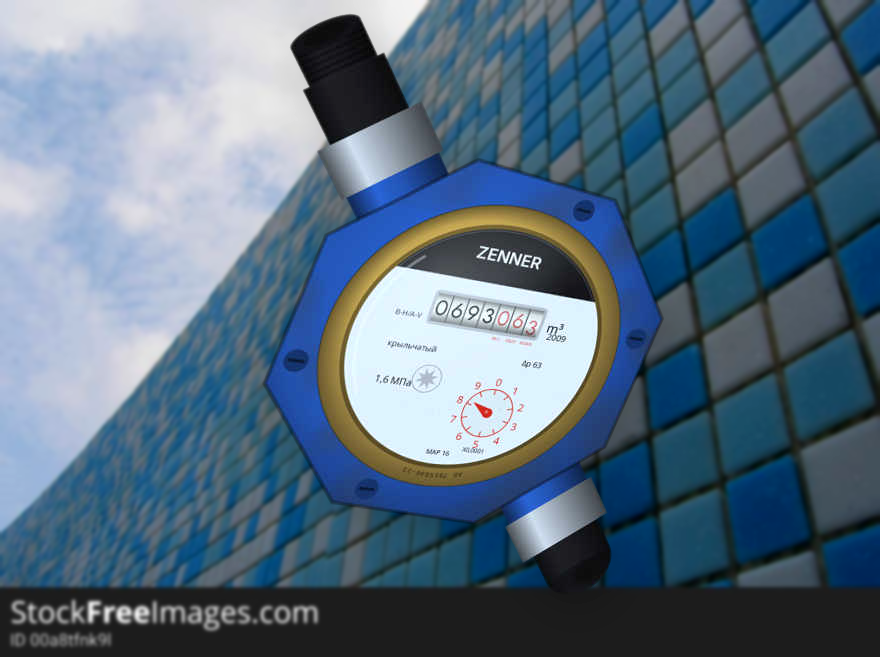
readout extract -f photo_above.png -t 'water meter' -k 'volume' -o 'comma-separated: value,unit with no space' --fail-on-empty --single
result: 693.0628,m³
